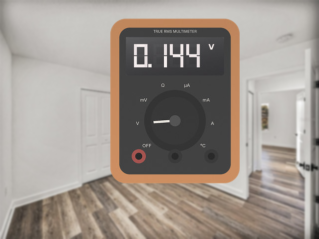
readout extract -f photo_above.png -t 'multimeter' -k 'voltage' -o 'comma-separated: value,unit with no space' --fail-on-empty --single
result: 0.144,V
